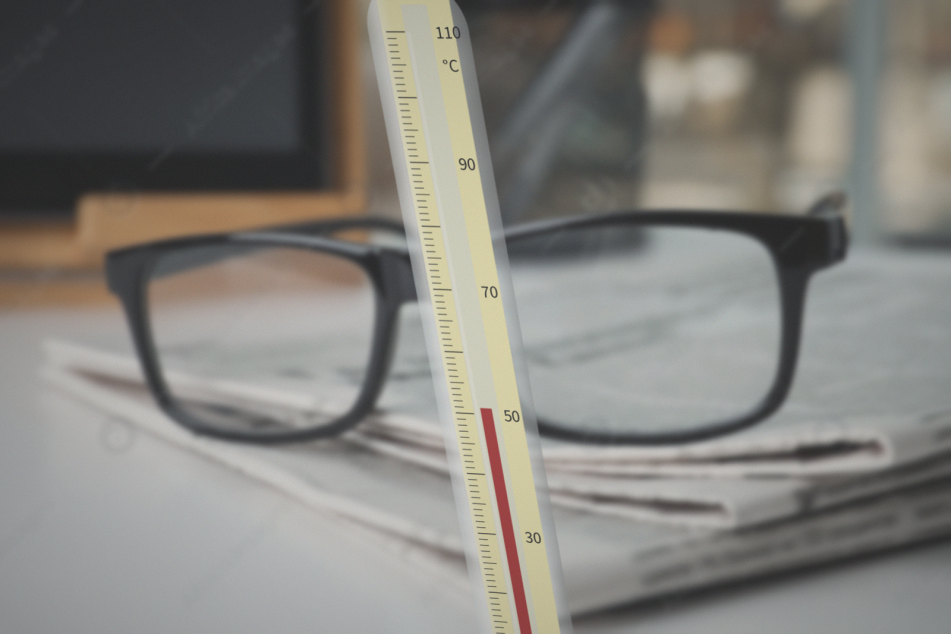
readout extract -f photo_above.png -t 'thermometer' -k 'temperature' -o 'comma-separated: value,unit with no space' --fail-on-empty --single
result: 51,°C
